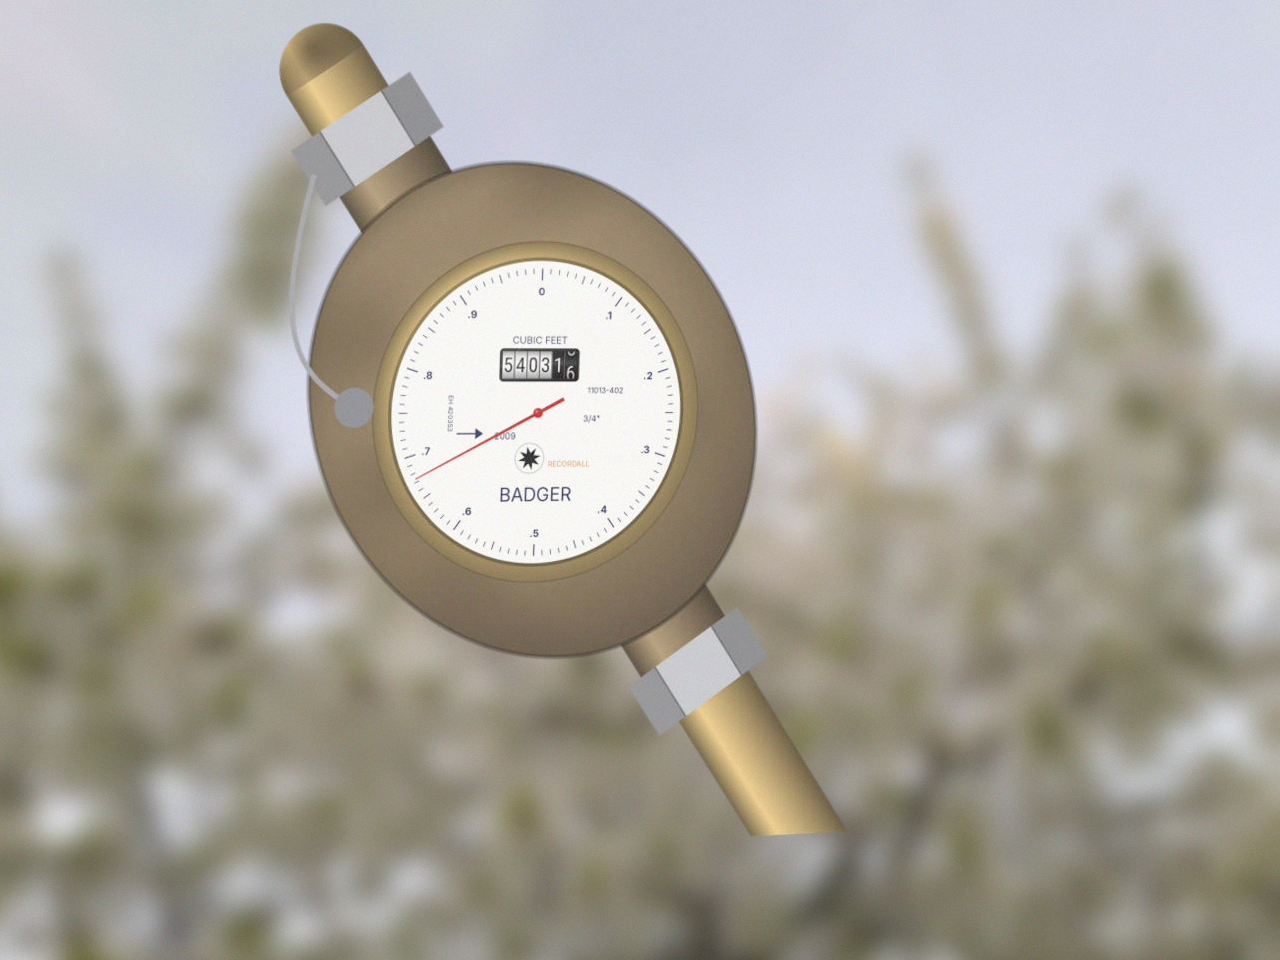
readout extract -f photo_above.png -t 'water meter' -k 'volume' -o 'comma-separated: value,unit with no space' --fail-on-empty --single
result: 540315.67,ft³
